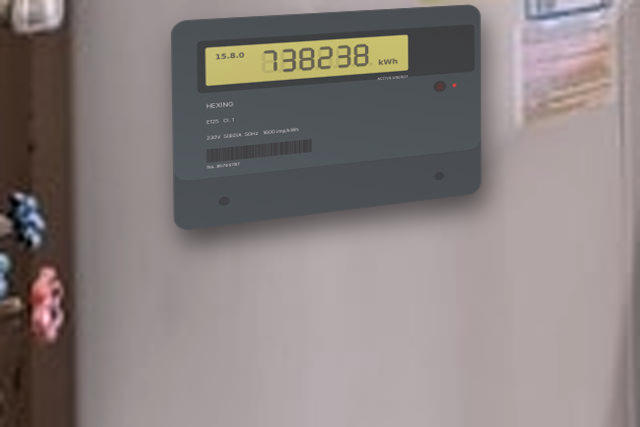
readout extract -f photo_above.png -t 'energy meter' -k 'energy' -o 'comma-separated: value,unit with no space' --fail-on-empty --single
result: 738238,kWh
